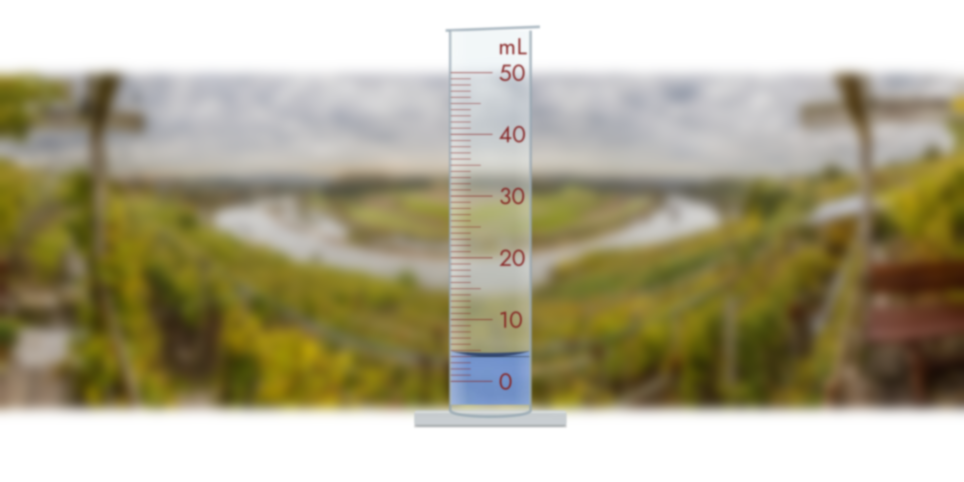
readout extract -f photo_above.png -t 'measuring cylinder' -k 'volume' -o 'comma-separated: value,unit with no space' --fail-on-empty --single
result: 4,mL
